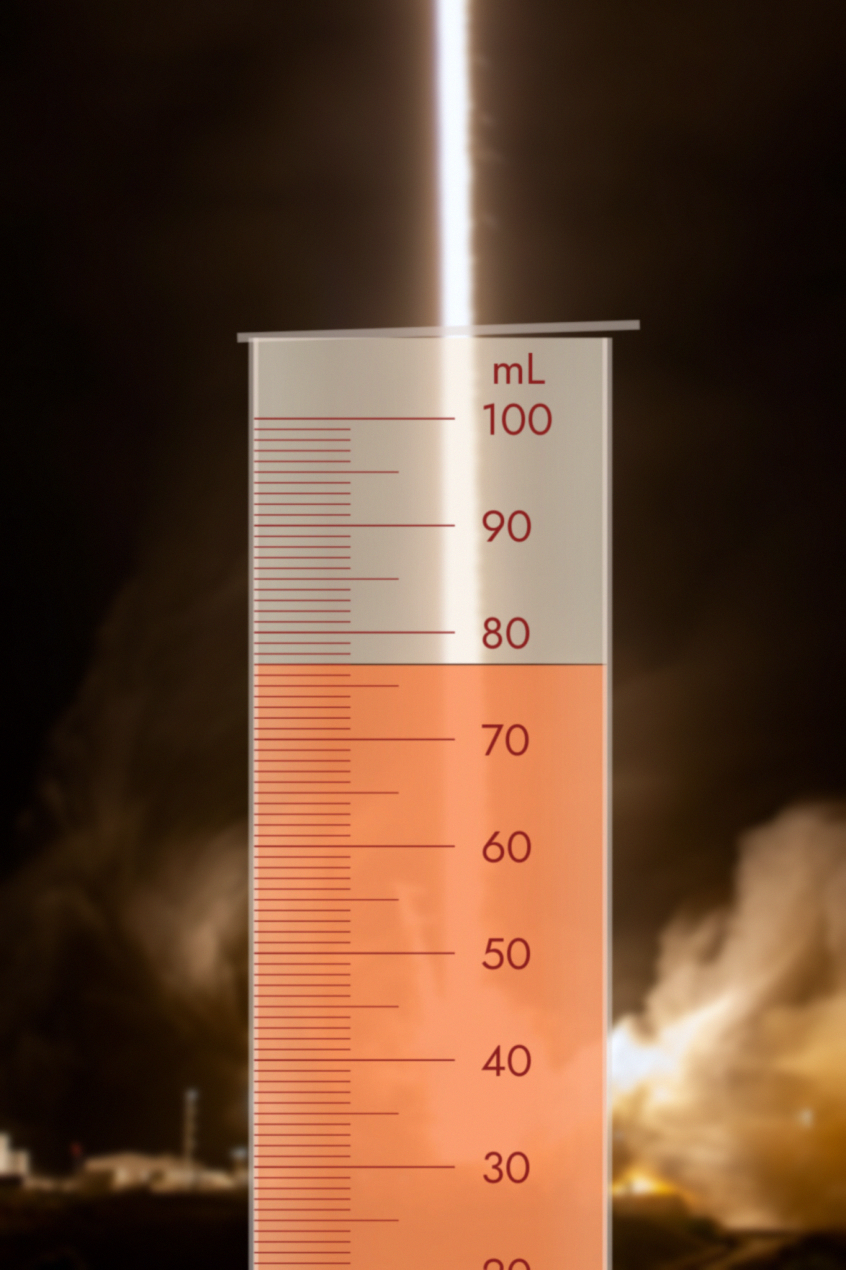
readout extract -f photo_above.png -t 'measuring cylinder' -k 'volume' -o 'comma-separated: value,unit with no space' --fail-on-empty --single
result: 77,mL
